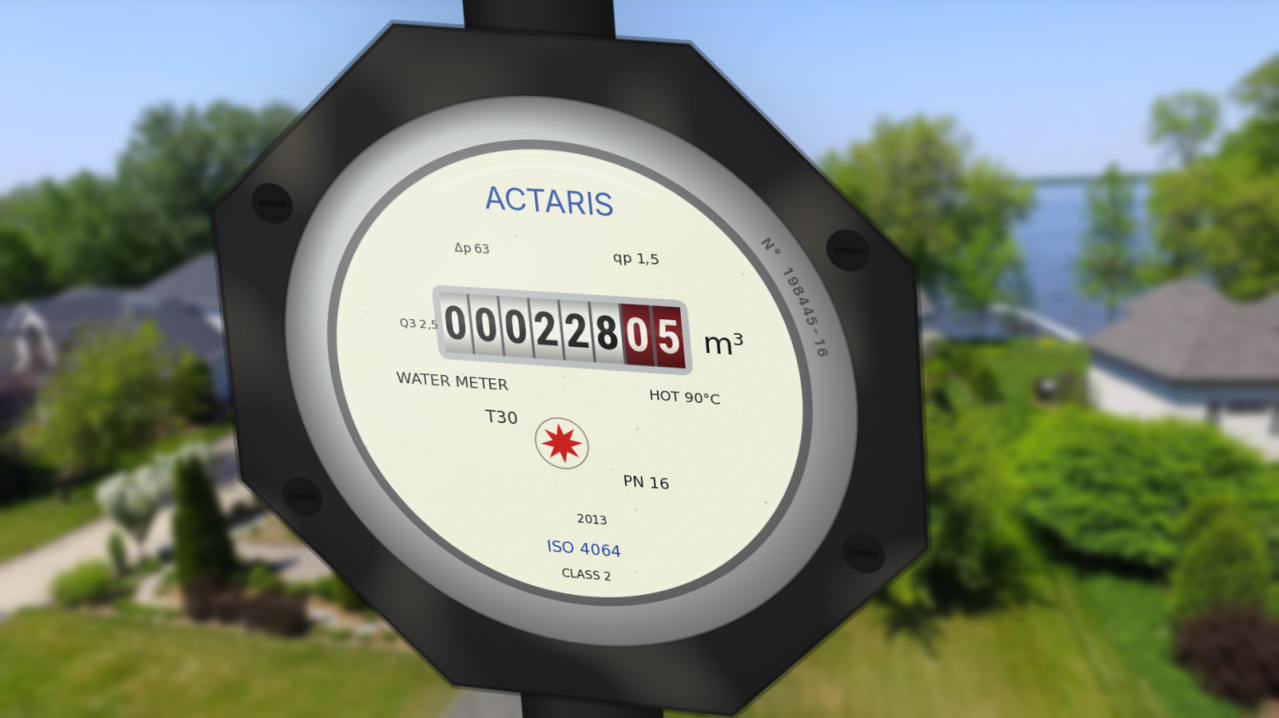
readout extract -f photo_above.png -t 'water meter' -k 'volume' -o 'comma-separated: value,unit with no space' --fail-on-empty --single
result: 228.05,m³
